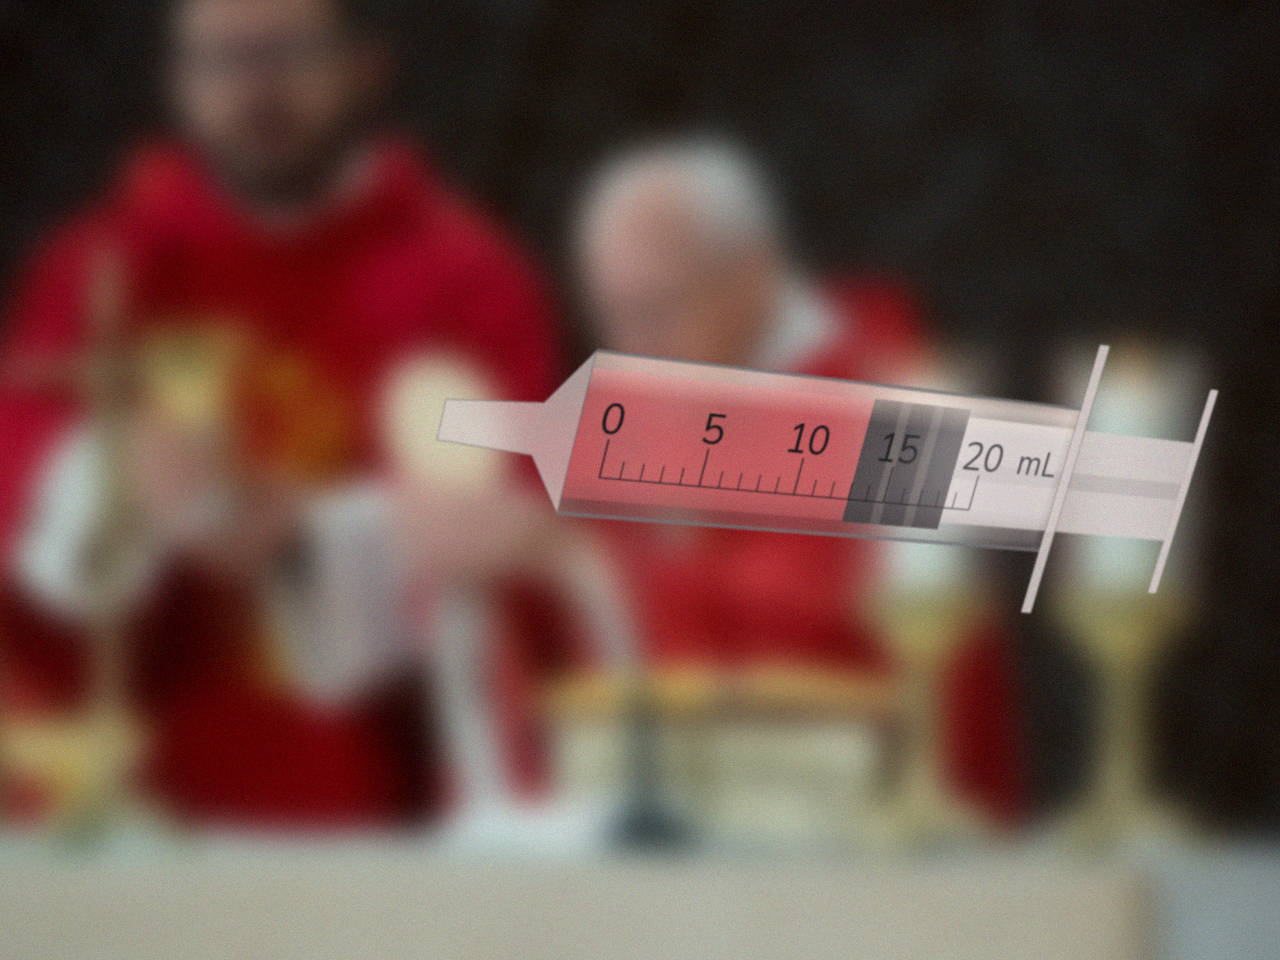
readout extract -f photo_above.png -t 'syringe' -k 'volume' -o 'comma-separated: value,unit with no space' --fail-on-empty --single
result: 13,mL
